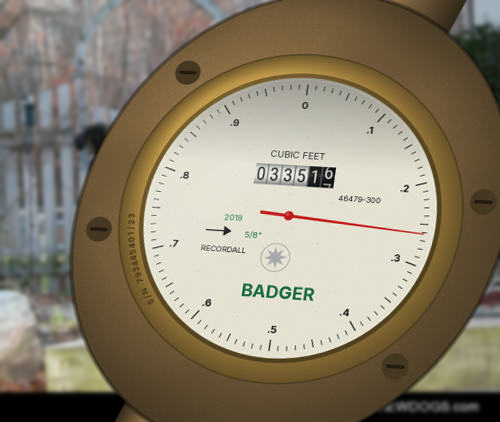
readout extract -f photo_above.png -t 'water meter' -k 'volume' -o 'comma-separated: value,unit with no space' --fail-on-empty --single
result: 33516.26,ft³
